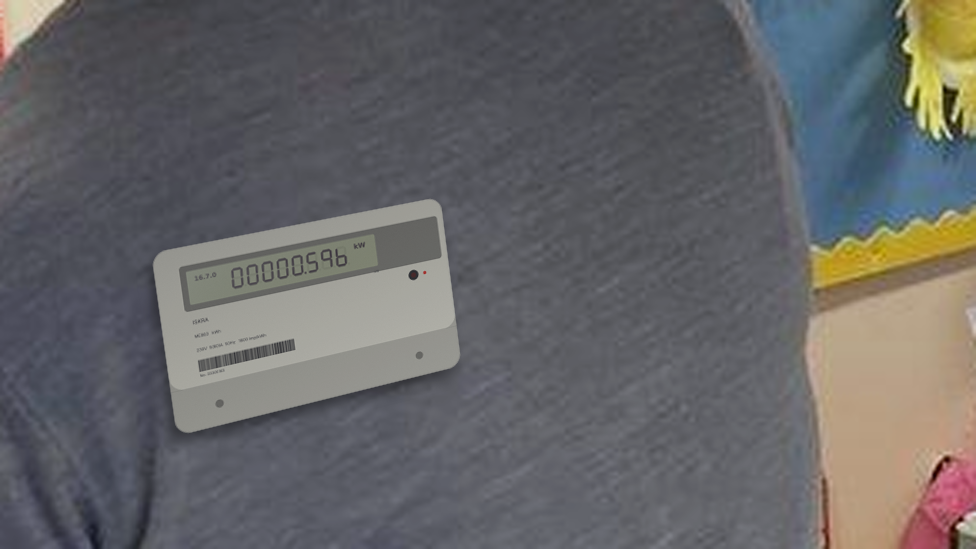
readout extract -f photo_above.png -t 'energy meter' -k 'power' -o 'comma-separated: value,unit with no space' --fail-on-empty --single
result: 0.596,kW
